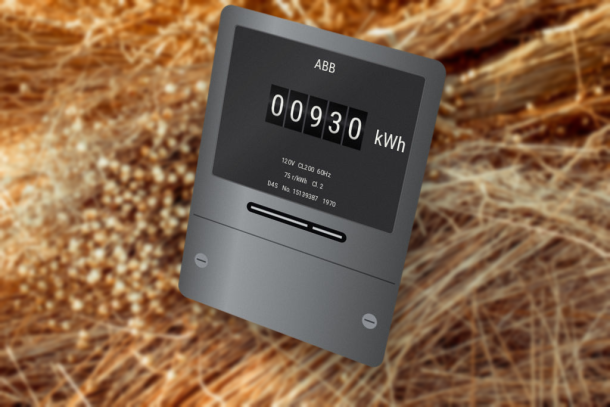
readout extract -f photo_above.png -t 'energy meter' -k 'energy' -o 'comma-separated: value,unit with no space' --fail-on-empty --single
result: 930,kWh
